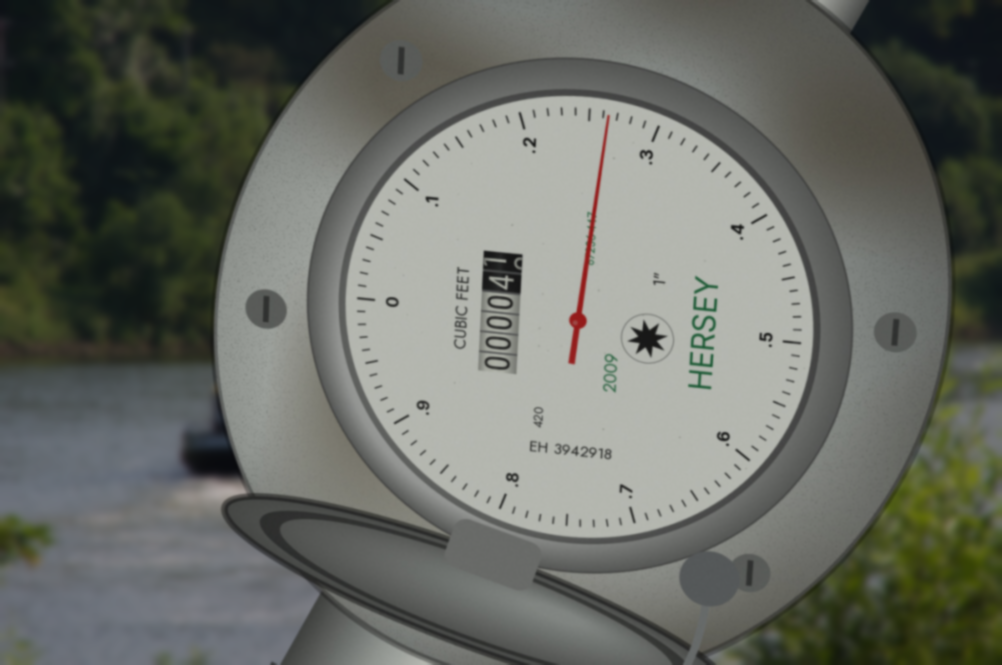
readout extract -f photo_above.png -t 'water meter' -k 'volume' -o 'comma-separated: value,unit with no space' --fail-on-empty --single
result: 41.26,ft³
